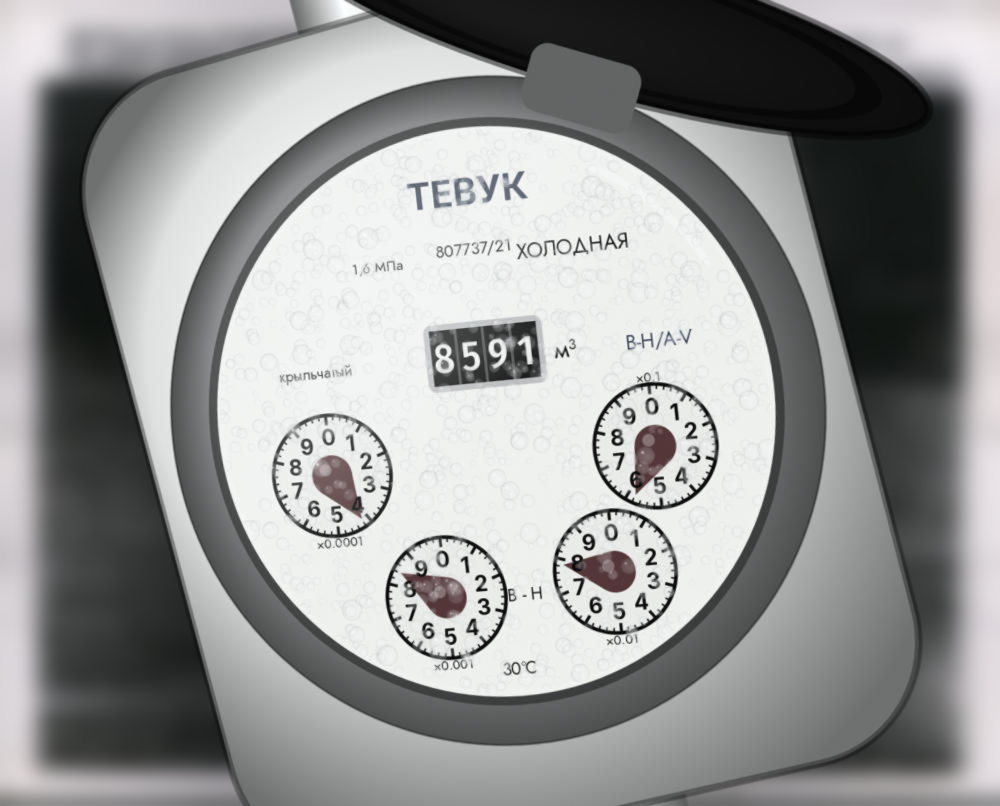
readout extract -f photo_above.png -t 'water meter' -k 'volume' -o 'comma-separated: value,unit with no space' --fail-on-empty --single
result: 8591.5784,m³
